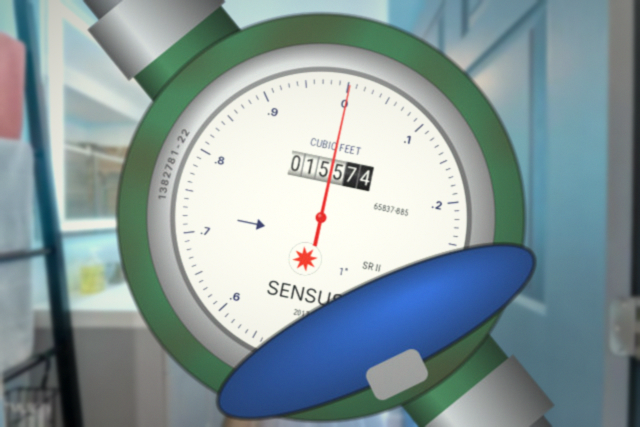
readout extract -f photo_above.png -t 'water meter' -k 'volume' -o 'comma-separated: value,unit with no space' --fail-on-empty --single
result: 15574.00,ft³
